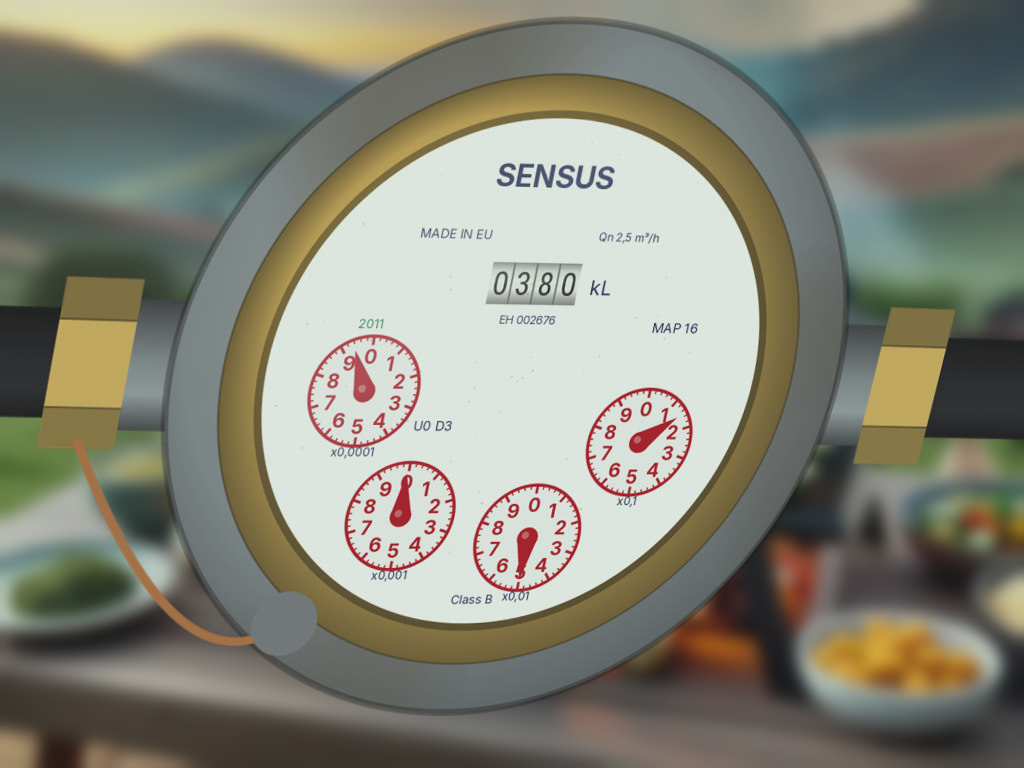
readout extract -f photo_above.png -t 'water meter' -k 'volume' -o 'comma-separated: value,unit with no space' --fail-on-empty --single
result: 380.1499,kL
